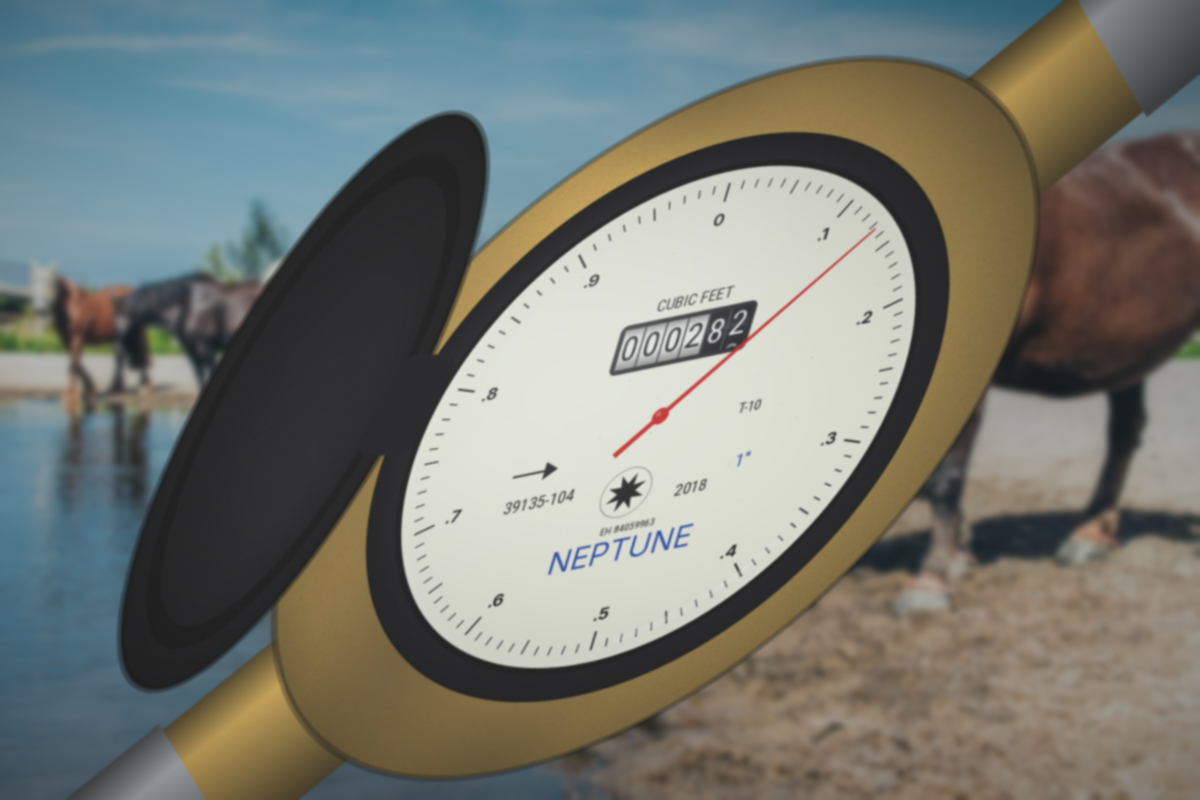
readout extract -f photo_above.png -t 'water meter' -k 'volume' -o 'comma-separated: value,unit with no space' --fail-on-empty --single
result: 282.13,ft³
